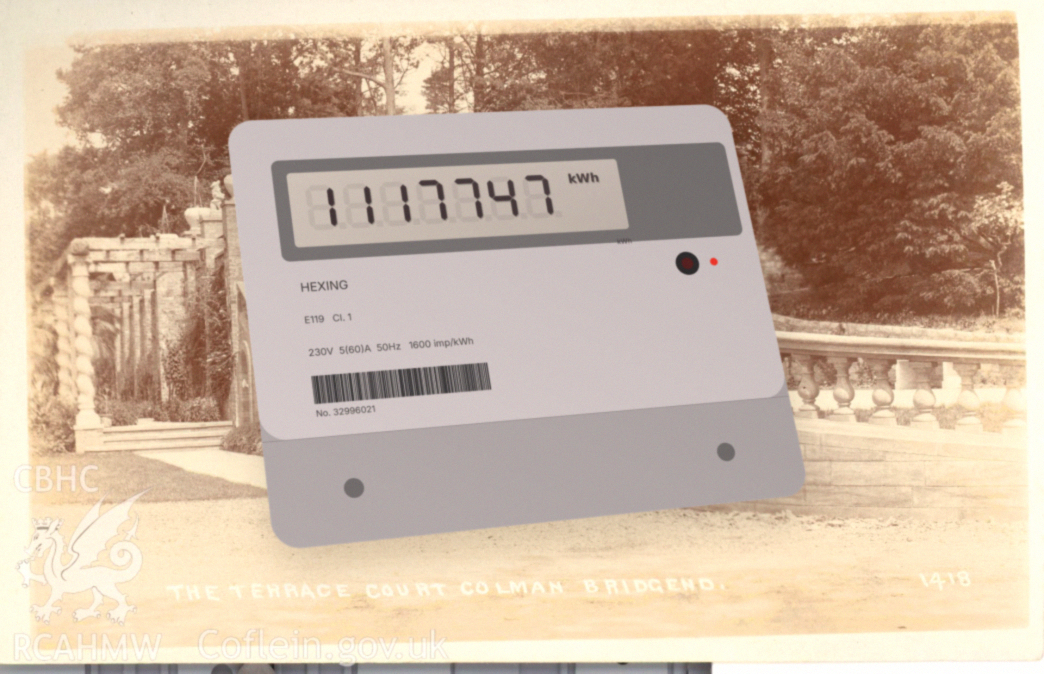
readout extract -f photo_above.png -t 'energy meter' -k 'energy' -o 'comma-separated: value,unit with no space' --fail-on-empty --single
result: 1117747,kWh
